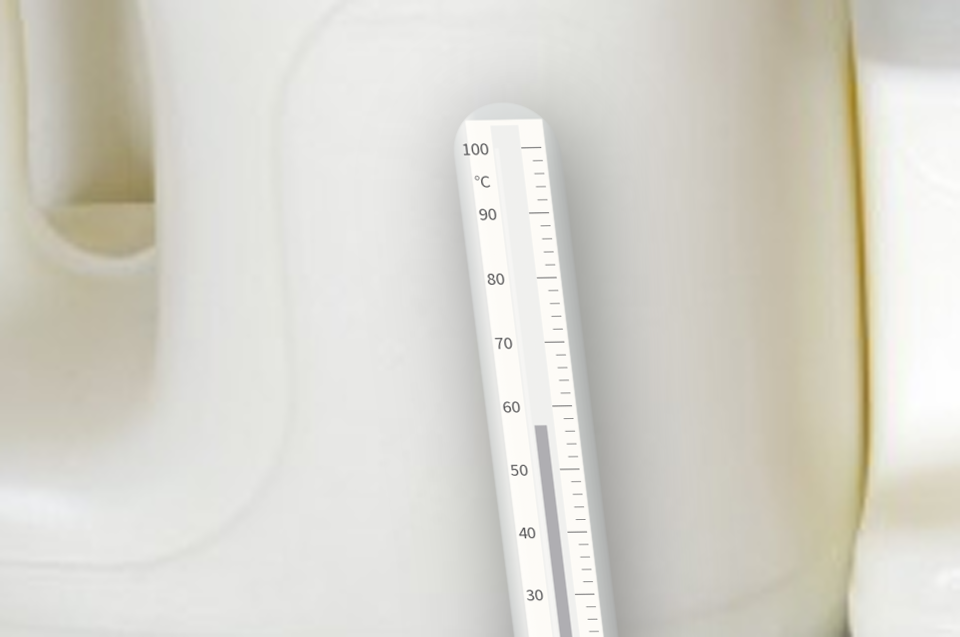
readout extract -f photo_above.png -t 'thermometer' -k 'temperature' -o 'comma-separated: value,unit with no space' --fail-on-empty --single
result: 57,°C
